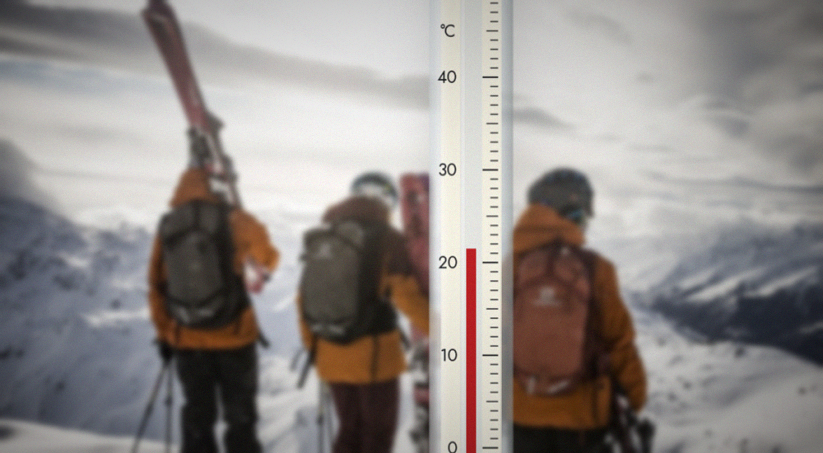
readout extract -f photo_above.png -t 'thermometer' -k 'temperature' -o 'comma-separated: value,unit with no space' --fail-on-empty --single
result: 21.5,°C
